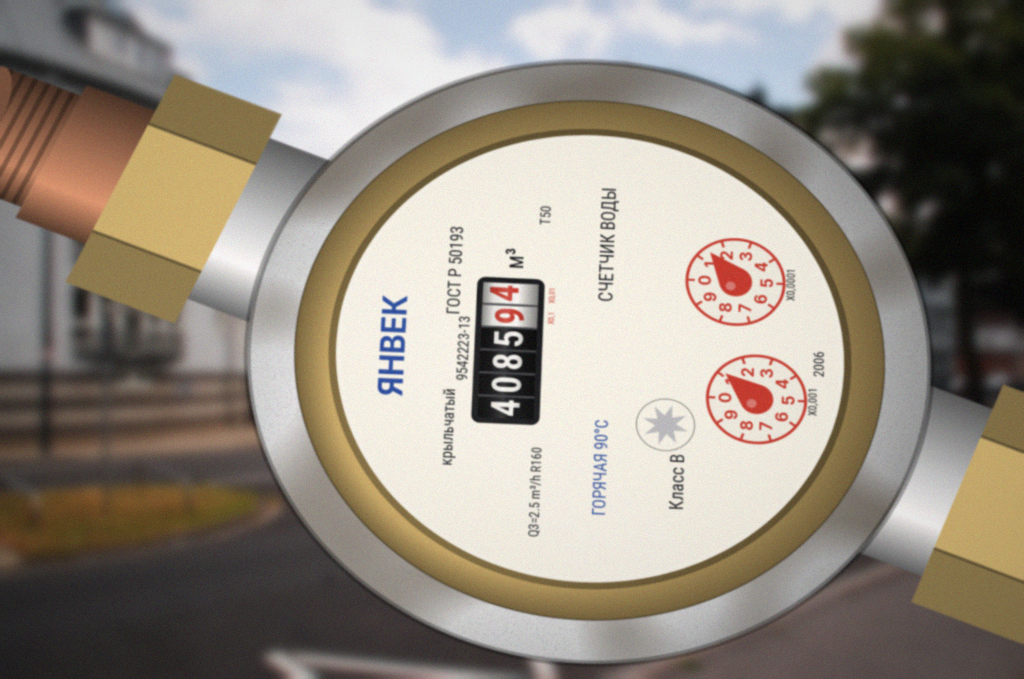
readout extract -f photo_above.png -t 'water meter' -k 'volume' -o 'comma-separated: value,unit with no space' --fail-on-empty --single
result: 4085.9411,m³
